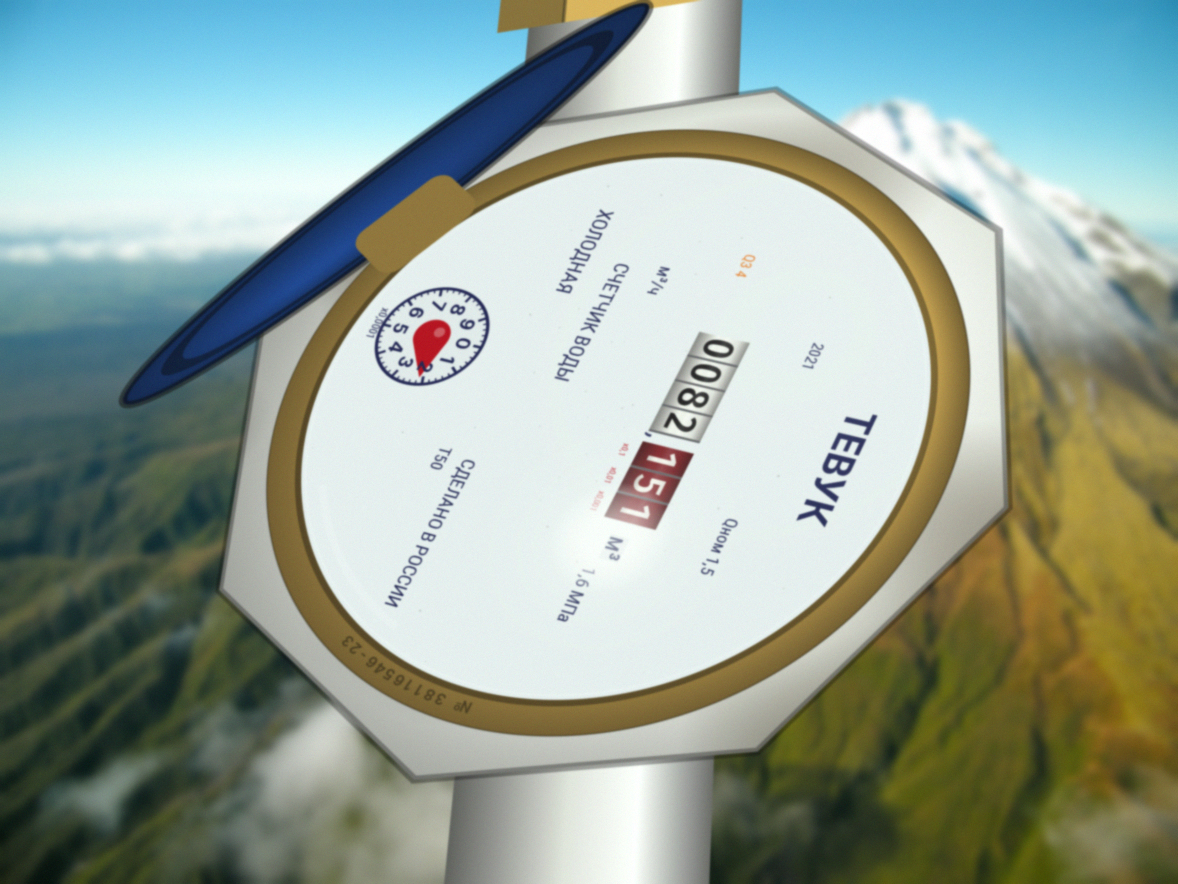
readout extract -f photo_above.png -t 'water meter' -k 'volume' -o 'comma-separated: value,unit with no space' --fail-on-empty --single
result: 82.1512,m³
